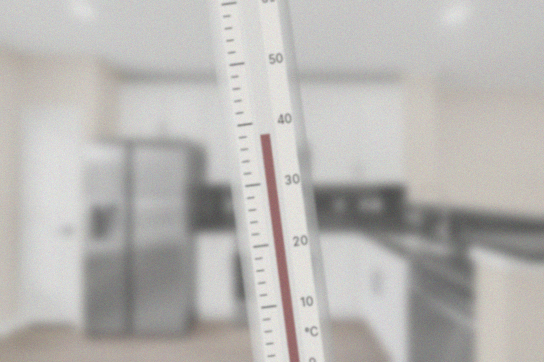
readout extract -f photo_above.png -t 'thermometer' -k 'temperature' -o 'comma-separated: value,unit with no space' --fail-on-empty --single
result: 38,°C
